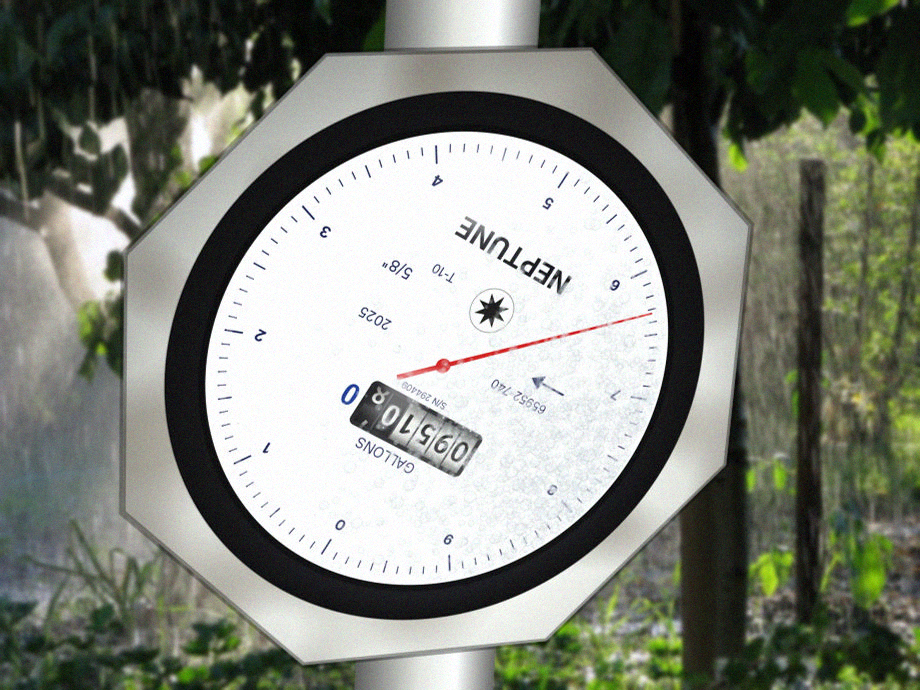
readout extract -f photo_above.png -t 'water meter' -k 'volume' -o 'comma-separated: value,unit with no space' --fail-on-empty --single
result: 951076.3,gal
